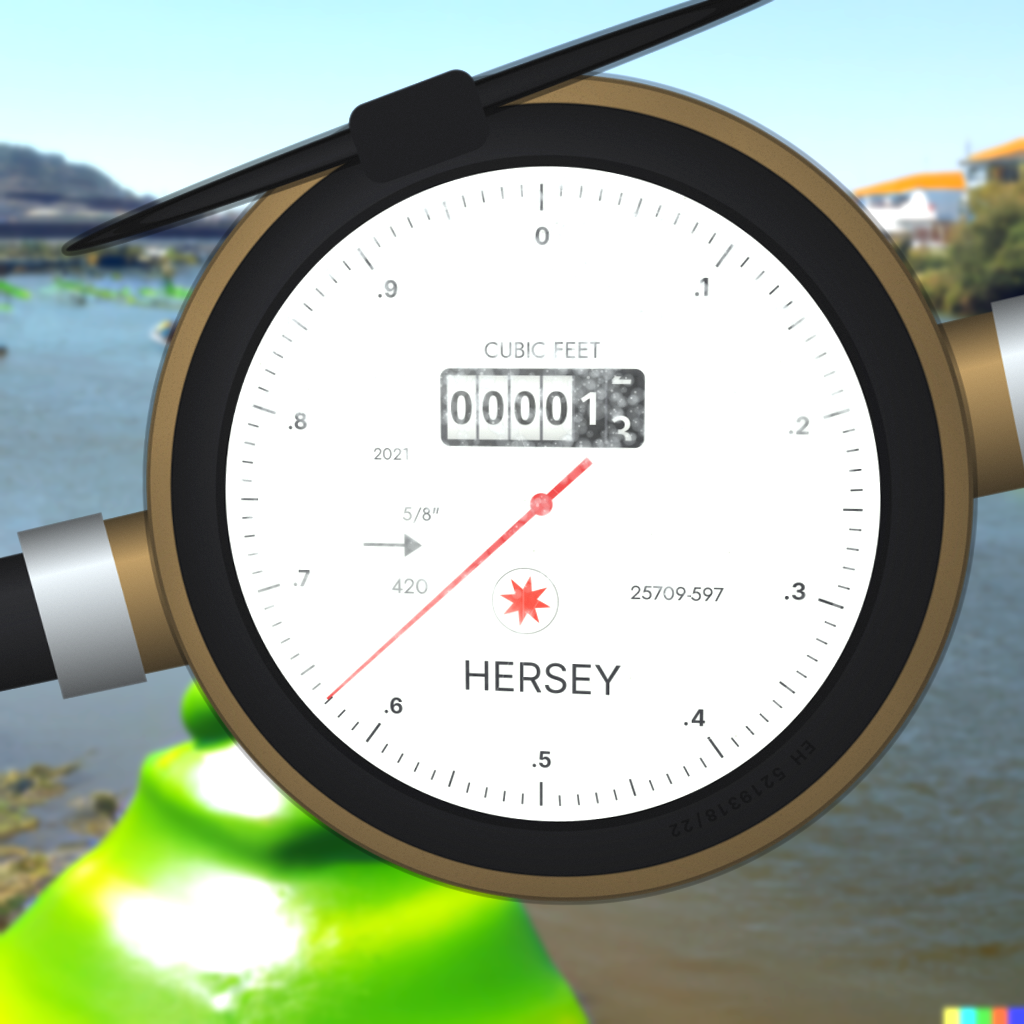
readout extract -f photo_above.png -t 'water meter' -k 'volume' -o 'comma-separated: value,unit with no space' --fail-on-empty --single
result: 12.63,ft³
